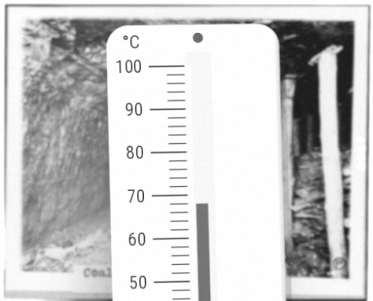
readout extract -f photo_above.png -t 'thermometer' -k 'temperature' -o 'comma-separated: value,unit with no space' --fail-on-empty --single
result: 68,°C
